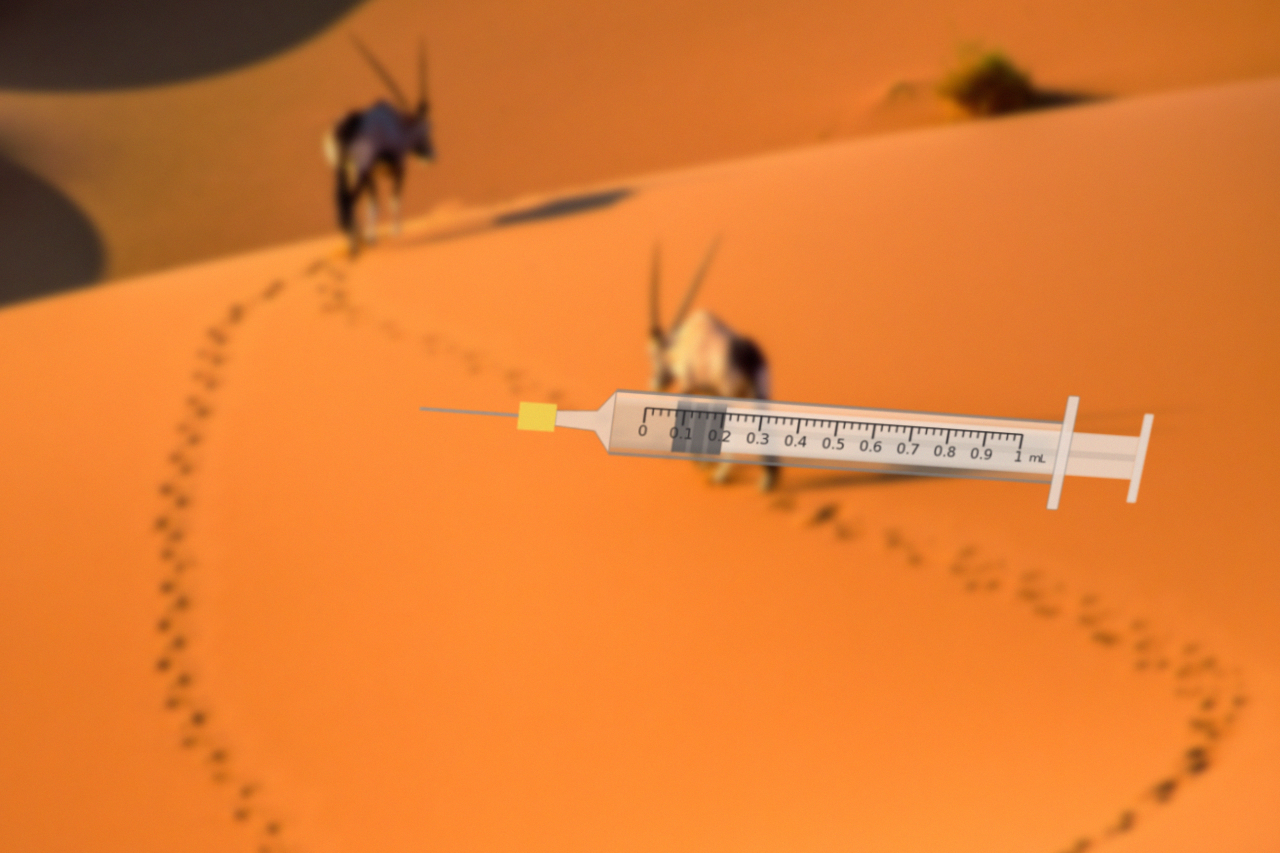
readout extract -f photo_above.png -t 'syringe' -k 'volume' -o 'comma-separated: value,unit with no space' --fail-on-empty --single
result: 0.08,mL
